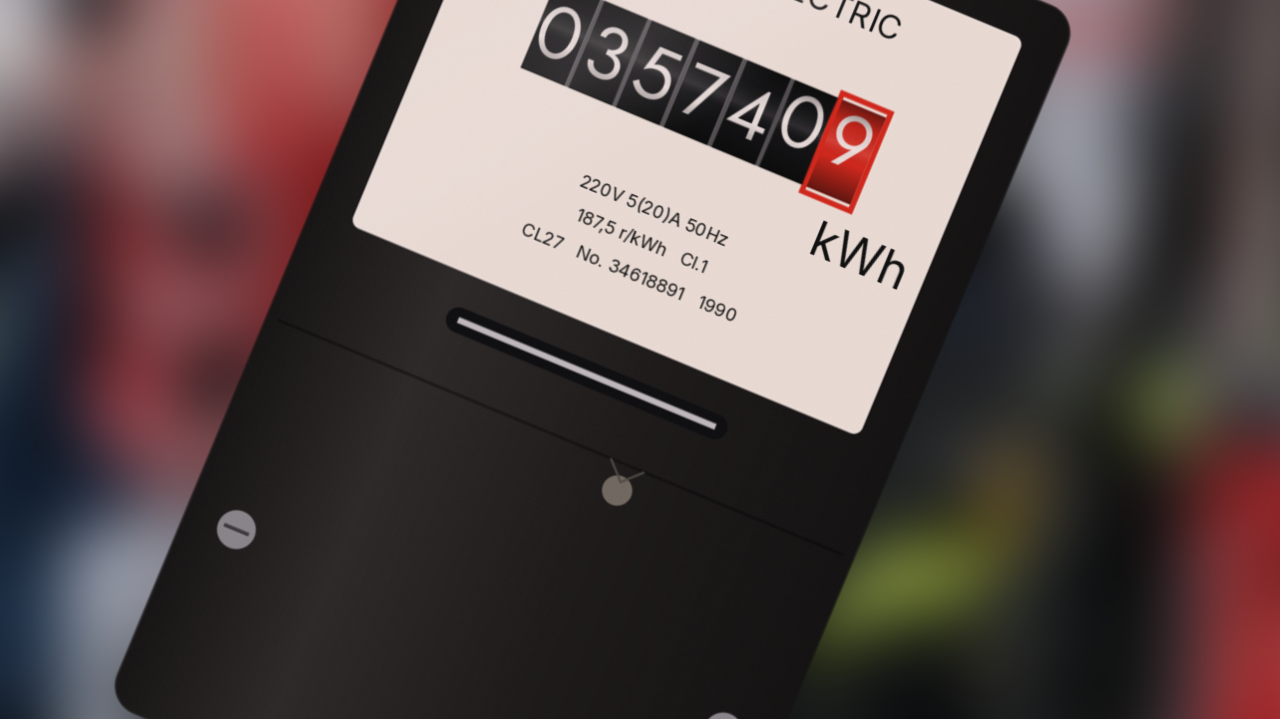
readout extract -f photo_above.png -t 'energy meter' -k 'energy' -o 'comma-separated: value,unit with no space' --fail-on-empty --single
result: 35740.9,kWh
